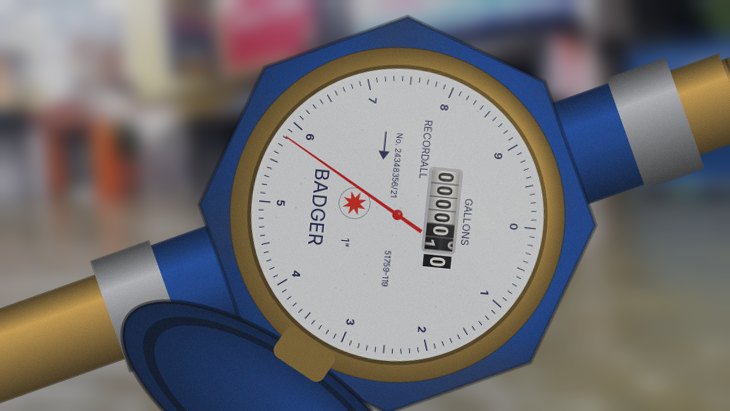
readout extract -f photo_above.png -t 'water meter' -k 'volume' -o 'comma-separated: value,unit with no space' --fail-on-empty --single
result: 5.8,gal
